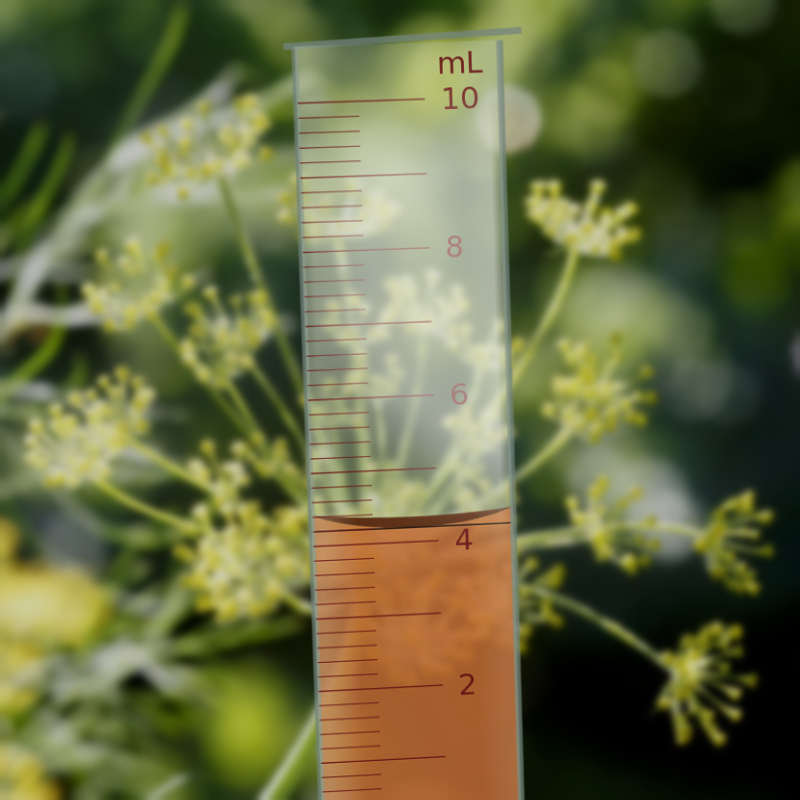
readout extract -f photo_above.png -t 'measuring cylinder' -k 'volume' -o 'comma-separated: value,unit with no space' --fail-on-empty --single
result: 4.2,mL
